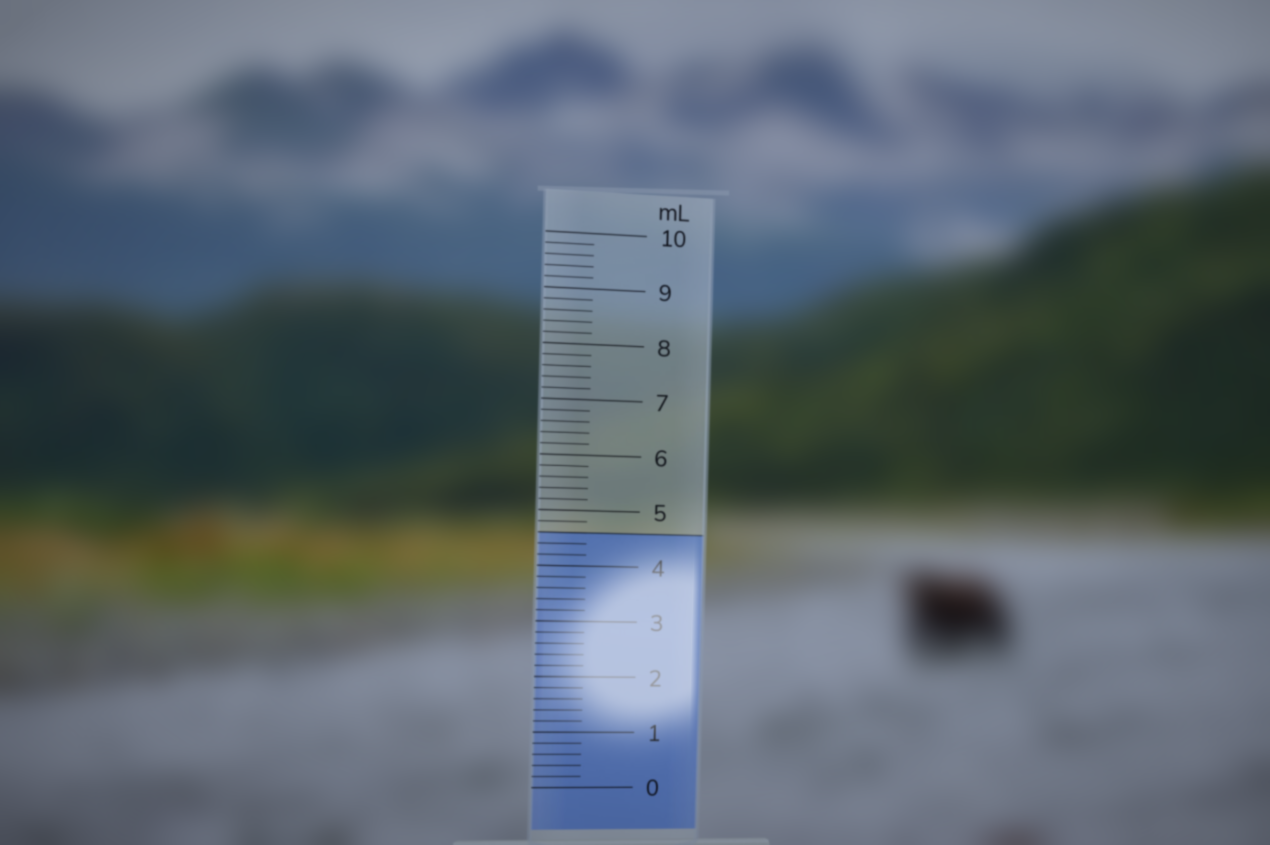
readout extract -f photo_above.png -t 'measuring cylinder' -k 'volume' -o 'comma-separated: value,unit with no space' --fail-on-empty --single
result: 4.6,mL
